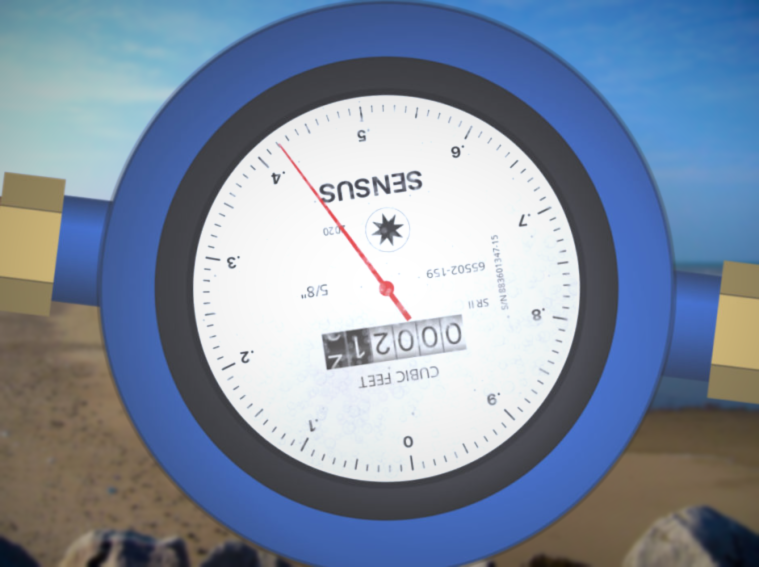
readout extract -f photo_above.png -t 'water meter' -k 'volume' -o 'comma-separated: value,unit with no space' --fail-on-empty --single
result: 212.42,ft³
